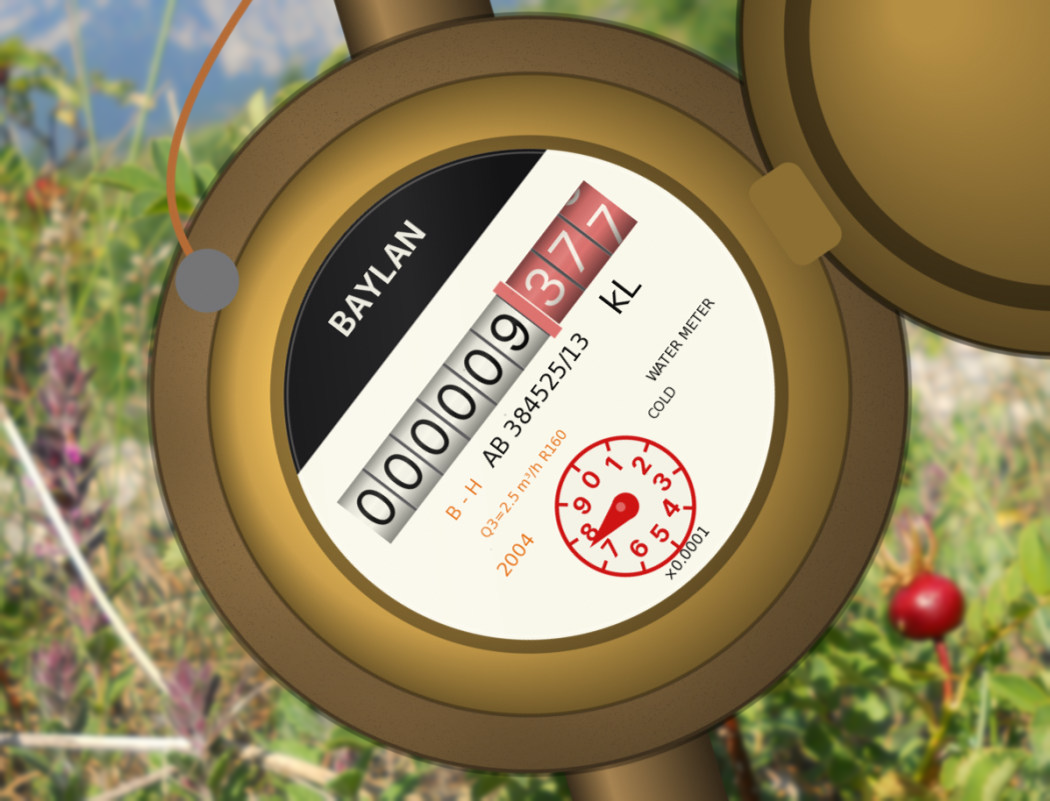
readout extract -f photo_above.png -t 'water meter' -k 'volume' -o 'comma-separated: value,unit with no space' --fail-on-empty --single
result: 9.3767,kL
